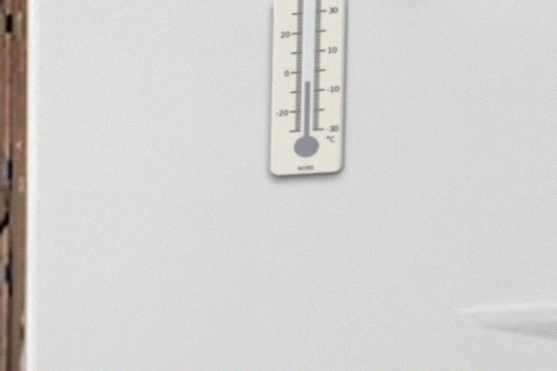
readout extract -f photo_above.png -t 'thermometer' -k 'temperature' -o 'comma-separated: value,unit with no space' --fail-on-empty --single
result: -5,°C
